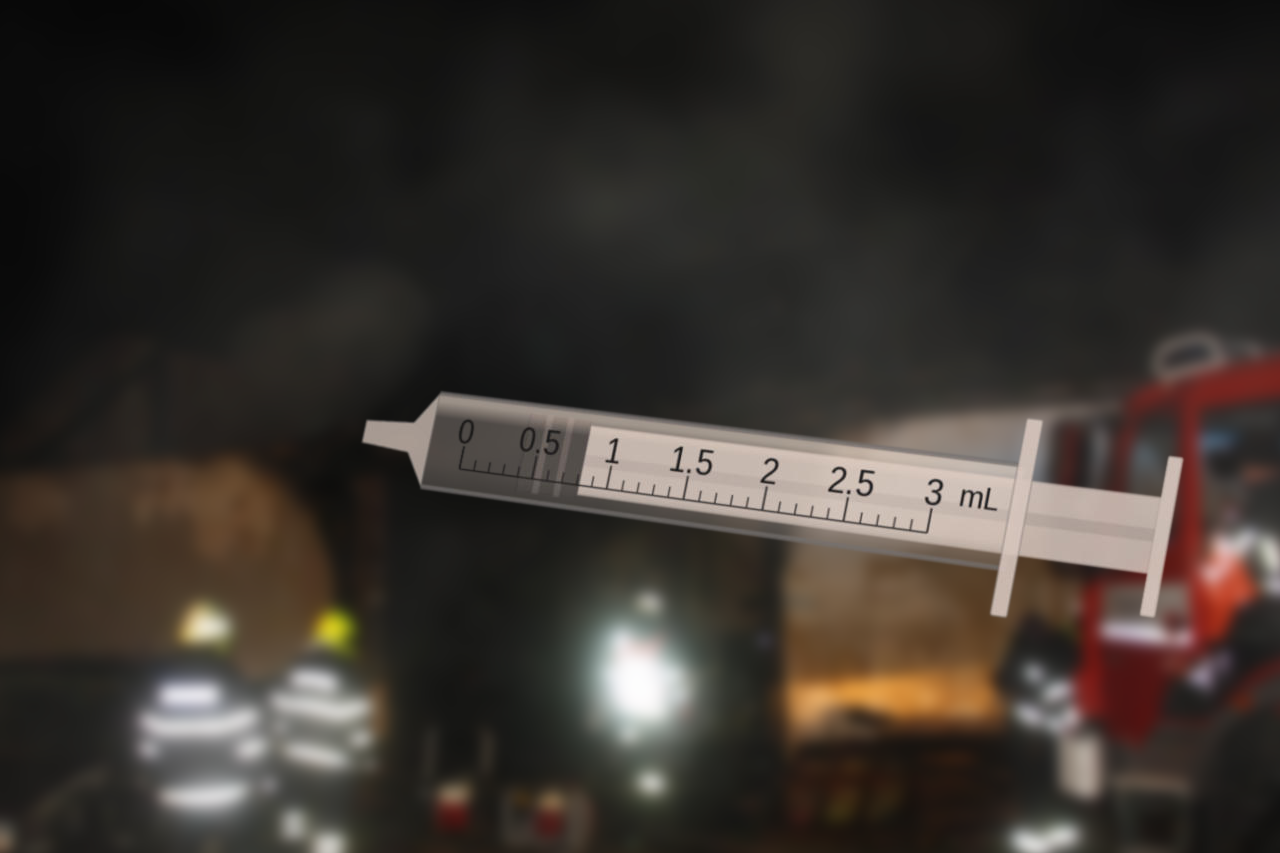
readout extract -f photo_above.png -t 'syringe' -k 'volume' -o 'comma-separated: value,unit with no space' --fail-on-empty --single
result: 0.4,mL
